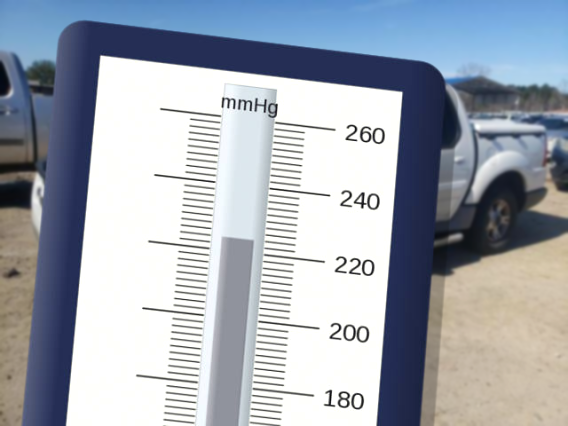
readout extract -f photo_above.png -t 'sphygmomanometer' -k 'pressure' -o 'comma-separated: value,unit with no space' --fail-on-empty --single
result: 224,mmHg
